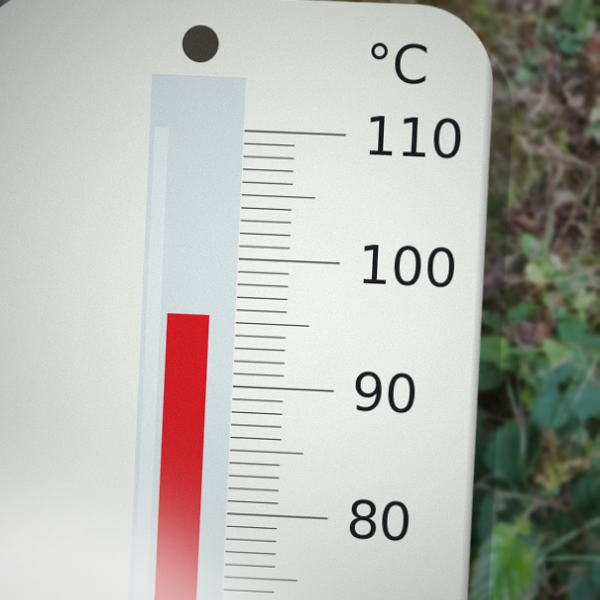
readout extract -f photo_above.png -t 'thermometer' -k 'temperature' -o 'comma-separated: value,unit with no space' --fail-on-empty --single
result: 95.5,°C
